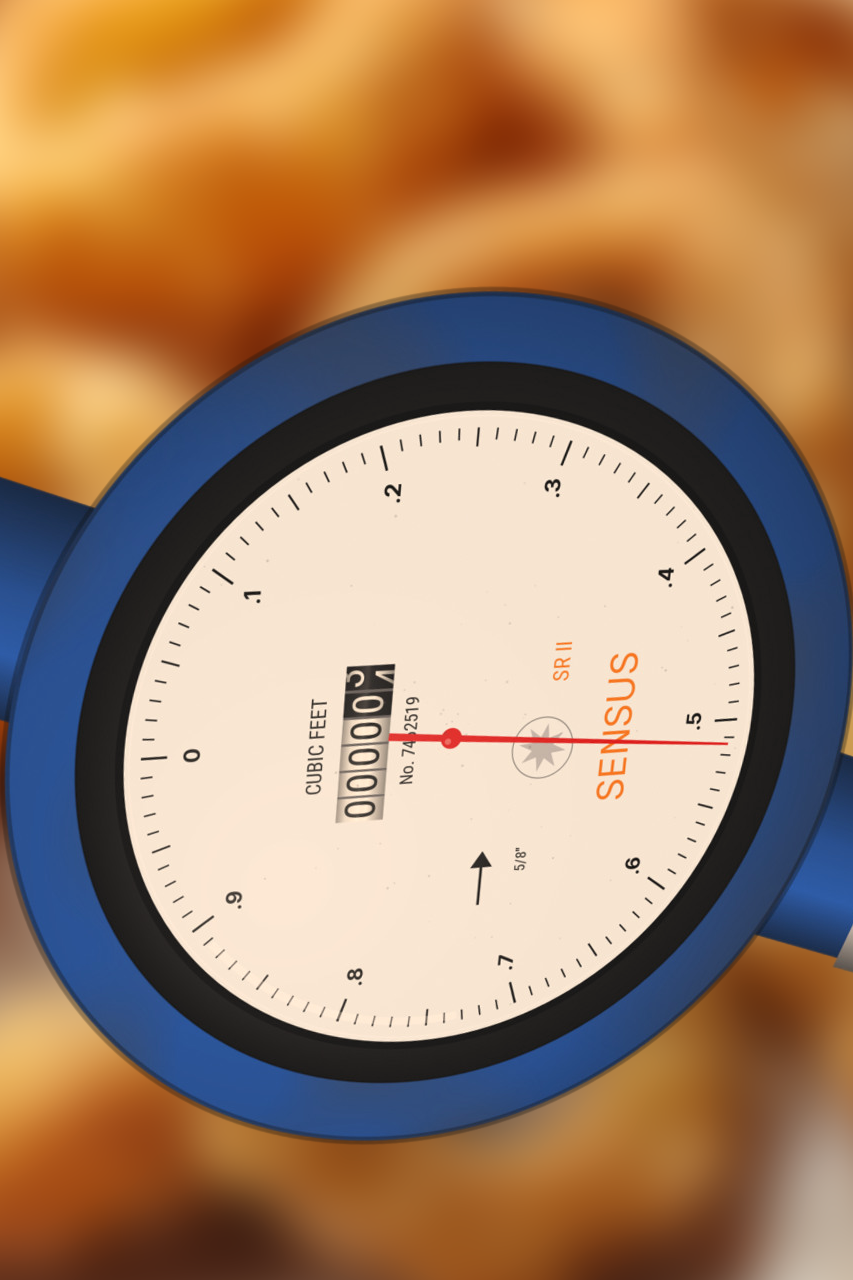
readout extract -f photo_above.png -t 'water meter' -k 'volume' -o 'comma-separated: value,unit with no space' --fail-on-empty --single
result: 3.51,ft³
